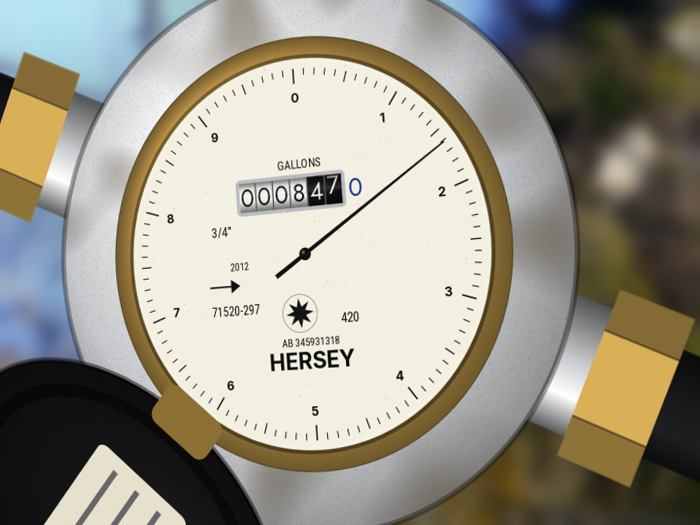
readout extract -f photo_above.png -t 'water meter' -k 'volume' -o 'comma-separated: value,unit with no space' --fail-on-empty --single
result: 8471.6,gal
